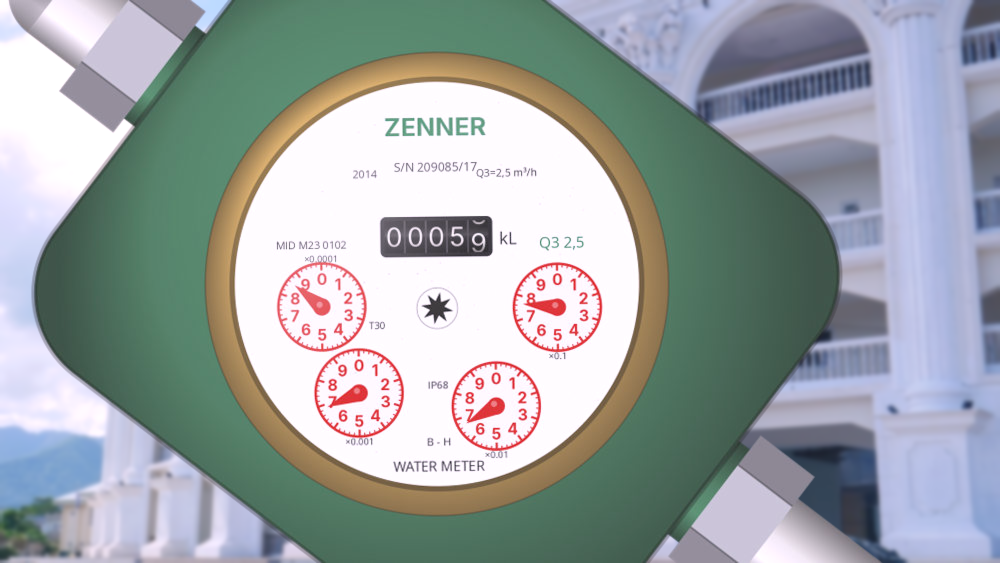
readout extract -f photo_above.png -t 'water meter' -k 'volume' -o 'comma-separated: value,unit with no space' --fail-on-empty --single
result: 58.7668,kL
